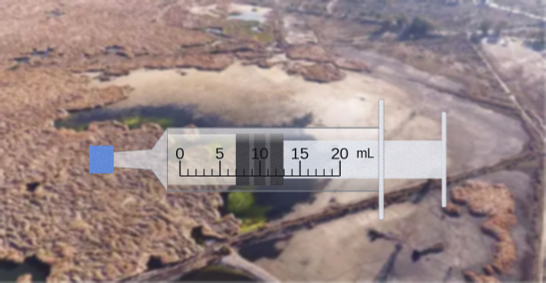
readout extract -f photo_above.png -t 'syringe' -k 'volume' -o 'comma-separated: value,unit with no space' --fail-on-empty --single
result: 7,mL
